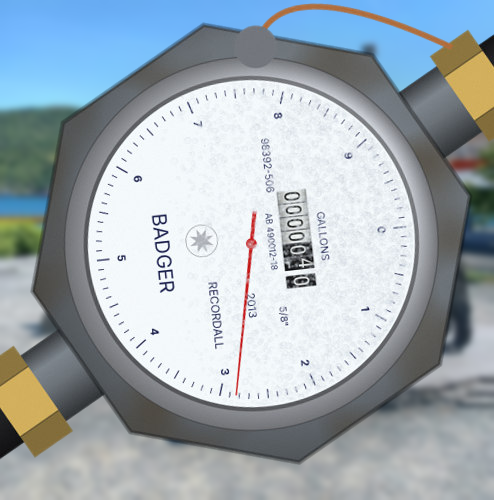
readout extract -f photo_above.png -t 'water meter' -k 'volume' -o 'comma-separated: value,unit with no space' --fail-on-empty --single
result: 42.8,gal
